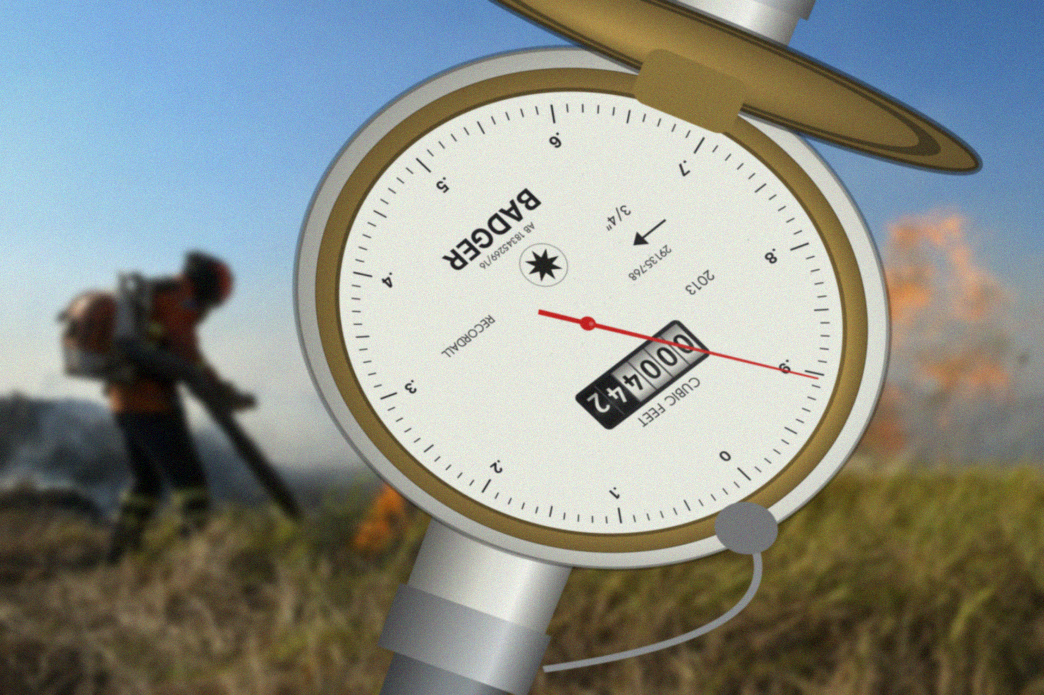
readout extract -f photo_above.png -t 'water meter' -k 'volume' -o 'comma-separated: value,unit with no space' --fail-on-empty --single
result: 441.90,ft³
